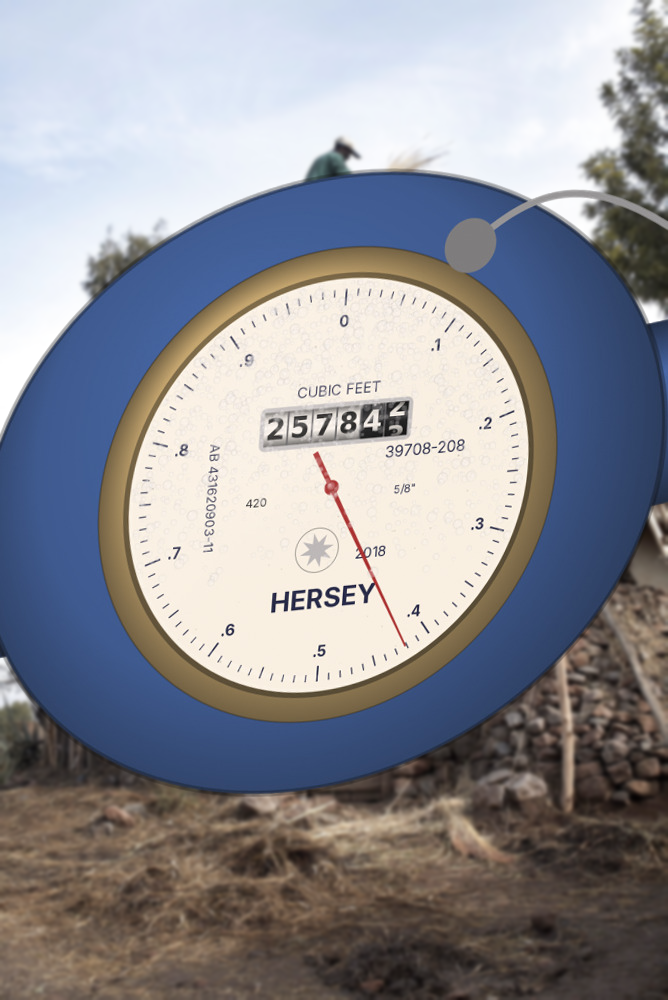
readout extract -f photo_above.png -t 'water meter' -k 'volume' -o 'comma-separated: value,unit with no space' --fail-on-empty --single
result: 257842.42,ft³
